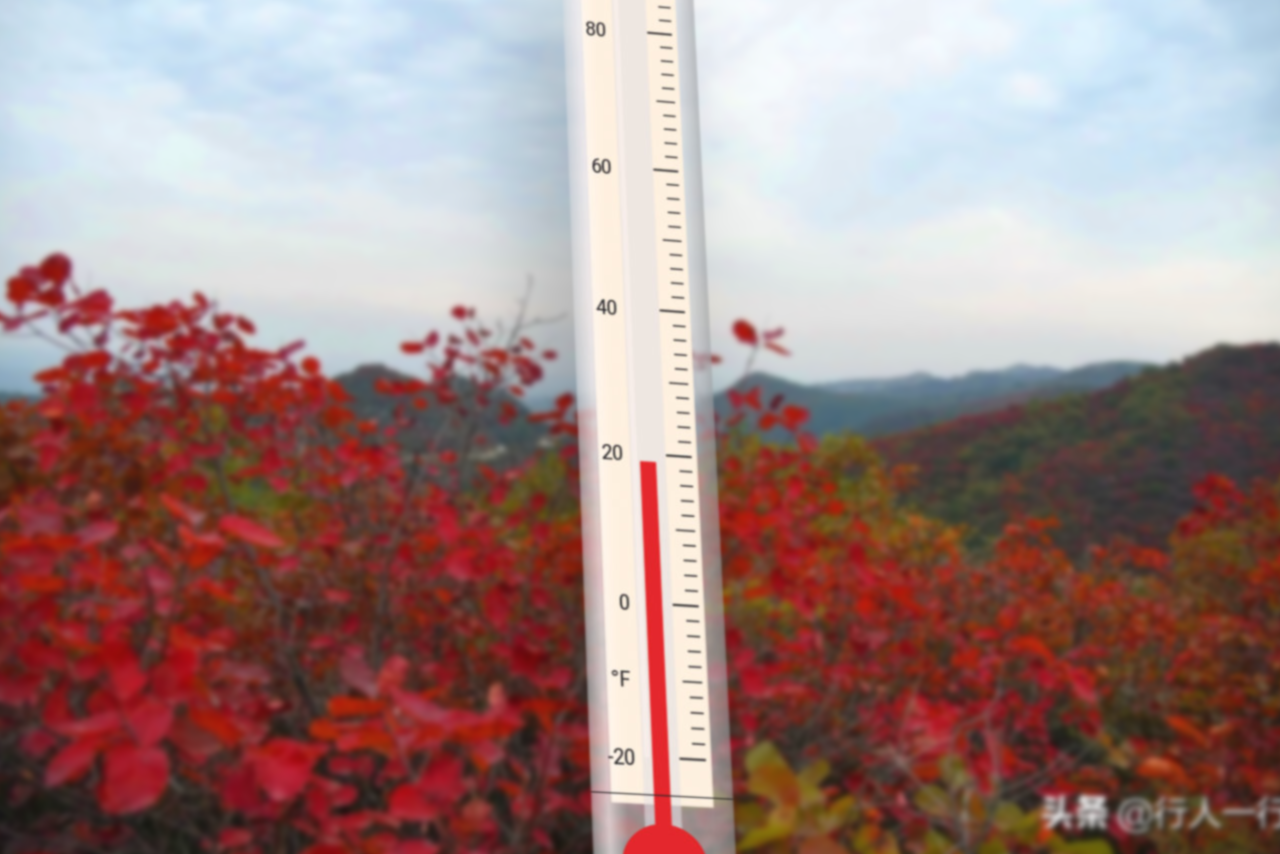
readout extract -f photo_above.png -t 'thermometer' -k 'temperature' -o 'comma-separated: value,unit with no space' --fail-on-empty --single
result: 19,°F
